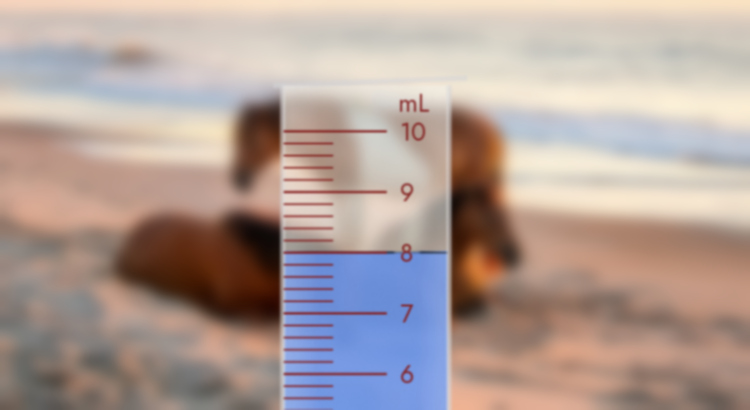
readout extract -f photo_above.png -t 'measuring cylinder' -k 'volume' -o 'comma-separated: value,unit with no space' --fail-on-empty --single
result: 8,mL
